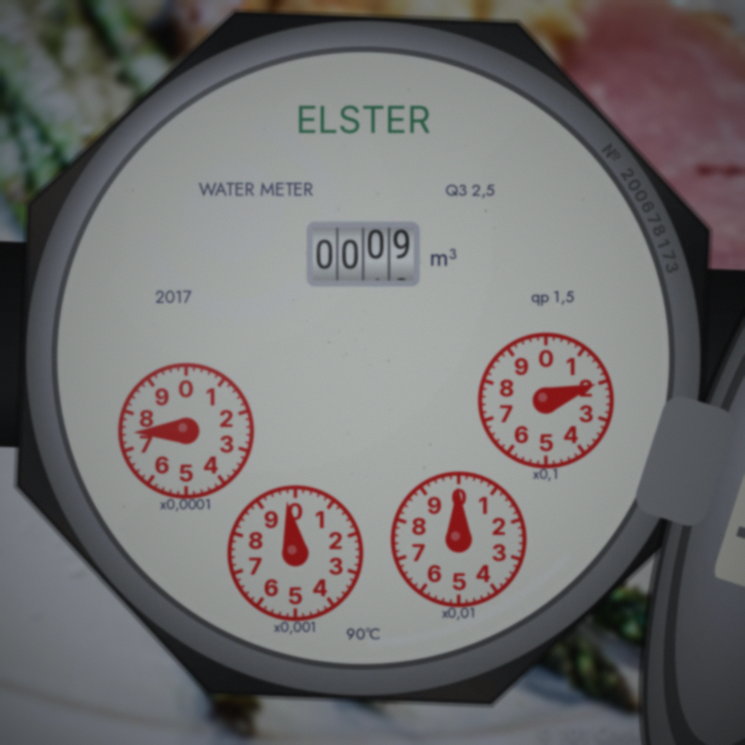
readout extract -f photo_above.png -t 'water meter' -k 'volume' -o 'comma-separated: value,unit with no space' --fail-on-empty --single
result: 9.1997,m³
